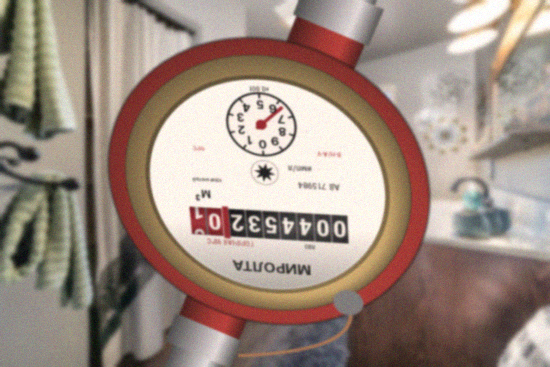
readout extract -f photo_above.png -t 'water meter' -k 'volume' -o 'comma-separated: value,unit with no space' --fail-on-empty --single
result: 44532.006,m³
